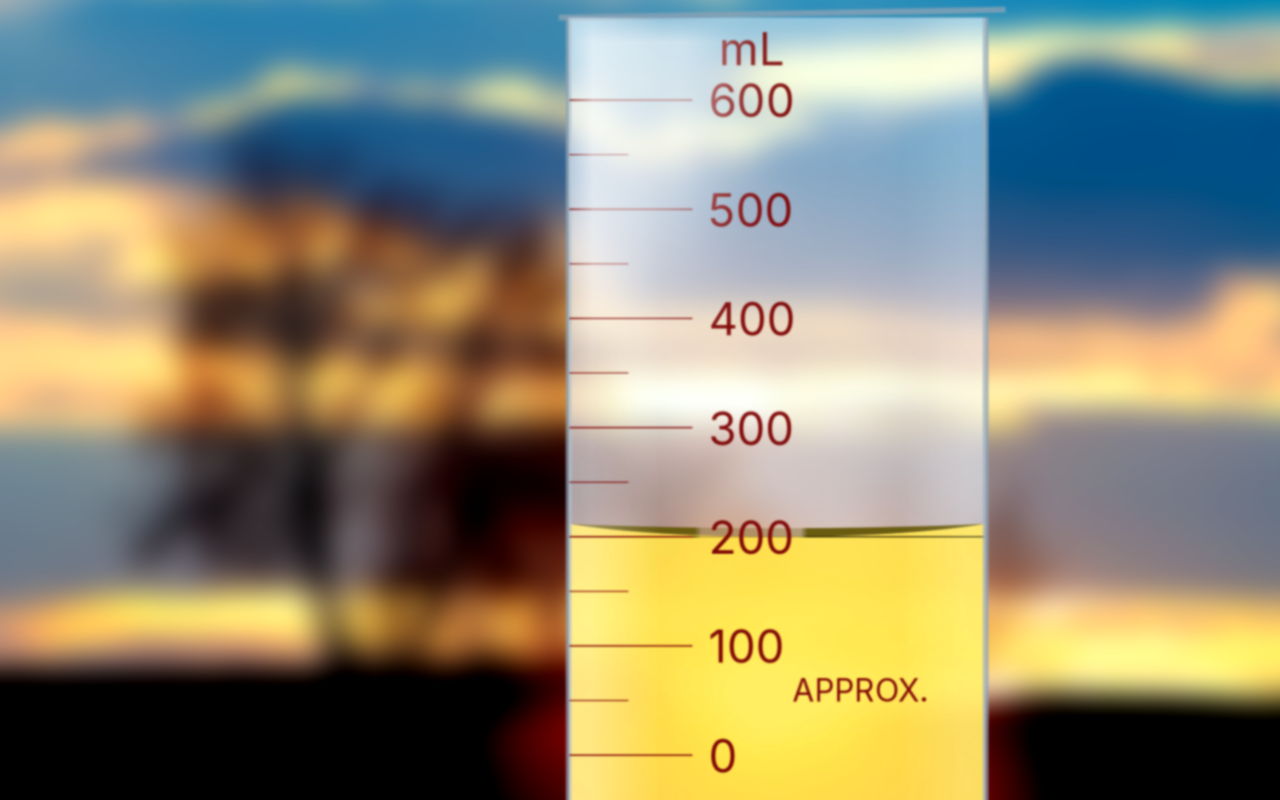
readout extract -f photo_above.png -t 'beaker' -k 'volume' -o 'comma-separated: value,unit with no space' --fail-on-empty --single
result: 200,mL
